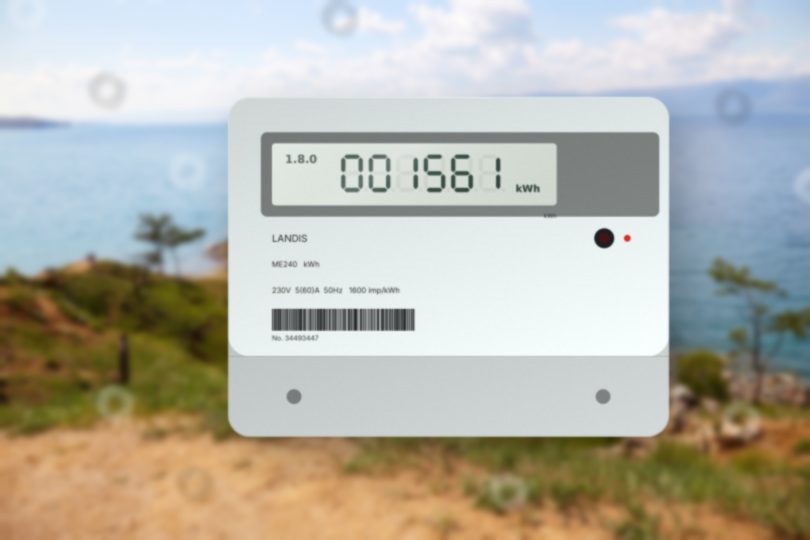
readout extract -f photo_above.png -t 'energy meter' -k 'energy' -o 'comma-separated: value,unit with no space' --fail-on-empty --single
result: 1561,kWh
